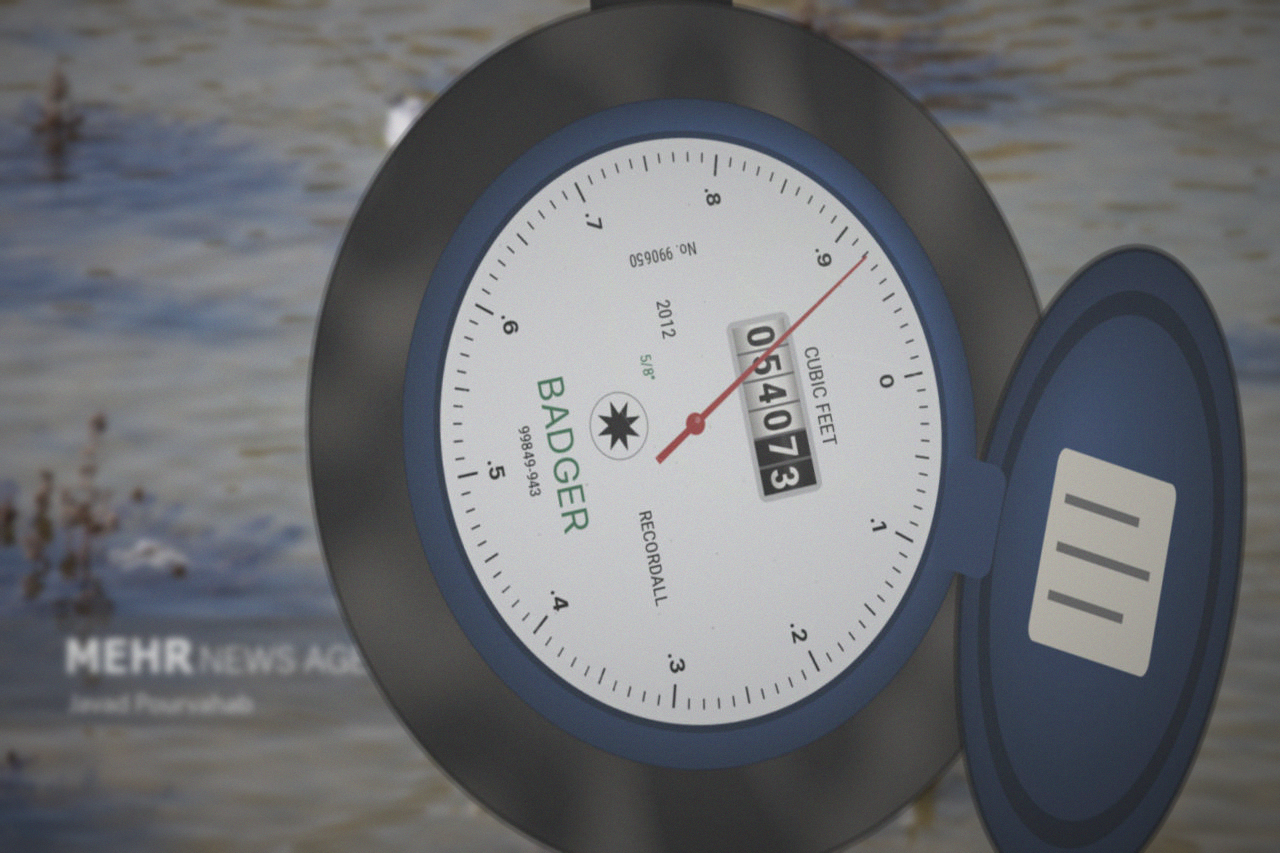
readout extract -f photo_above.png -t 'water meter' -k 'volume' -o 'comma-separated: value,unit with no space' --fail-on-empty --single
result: 54072.92,ft³
